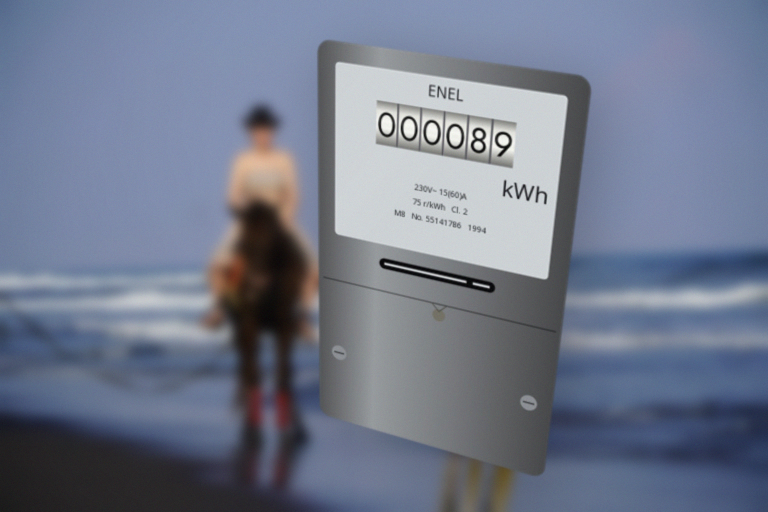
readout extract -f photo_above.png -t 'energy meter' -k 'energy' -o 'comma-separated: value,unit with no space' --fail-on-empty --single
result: 89,kWh
